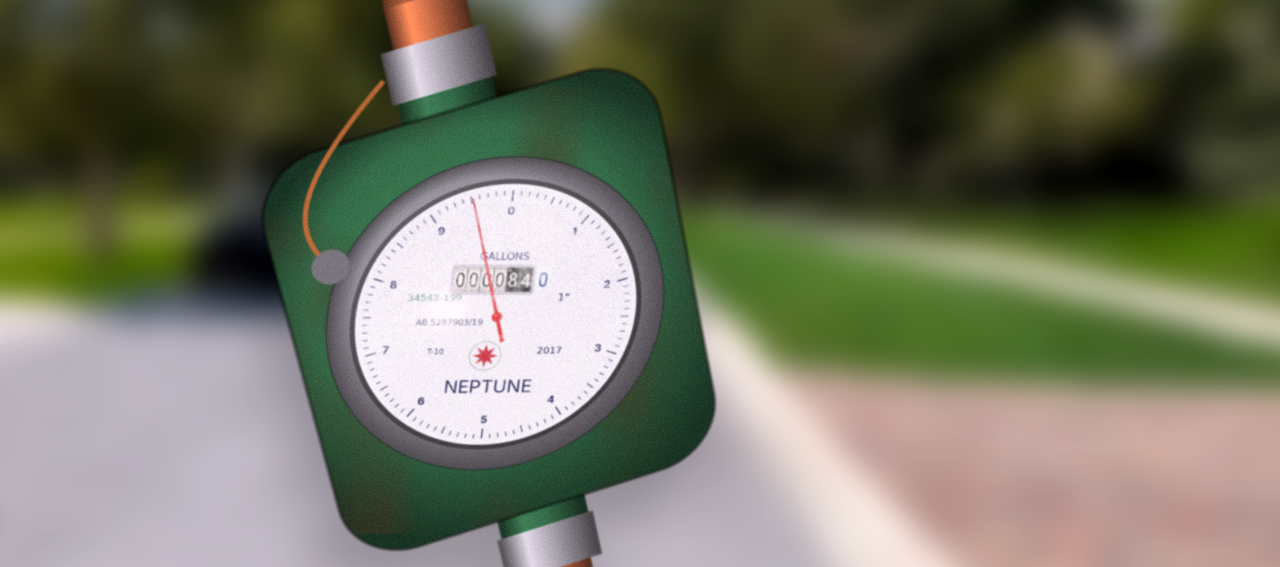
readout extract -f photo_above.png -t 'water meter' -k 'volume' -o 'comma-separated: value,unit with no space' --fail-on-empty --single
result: 839.5,gal
